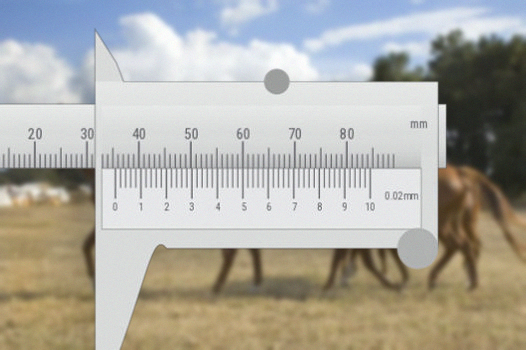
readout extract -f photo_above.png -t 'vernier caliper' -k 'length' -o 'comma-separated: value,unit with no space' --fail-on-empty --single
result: 35.5,mm
